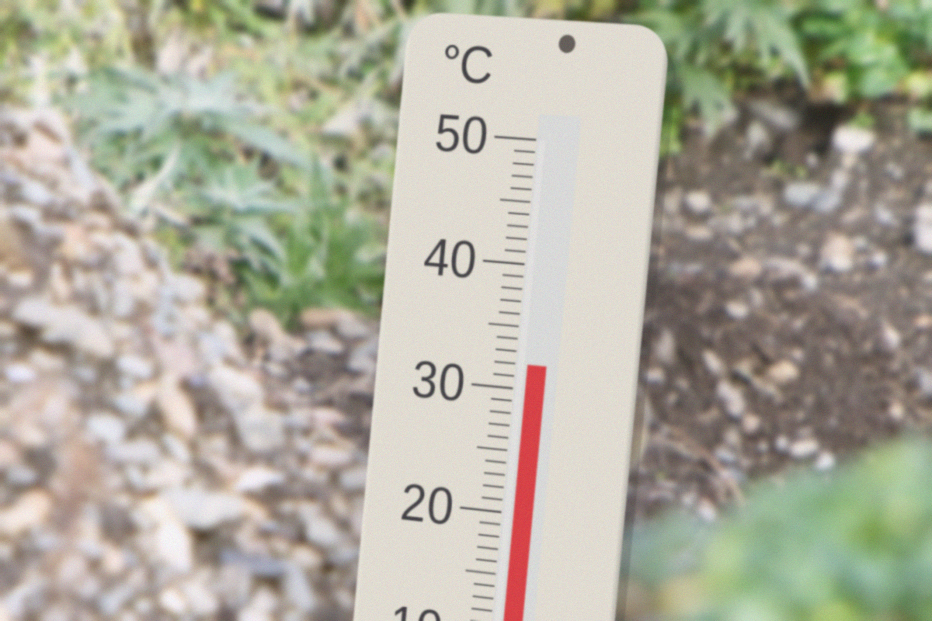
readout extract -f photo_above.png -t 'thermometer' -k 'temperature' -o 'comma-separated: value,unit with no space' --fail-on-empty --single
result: 32,°C
